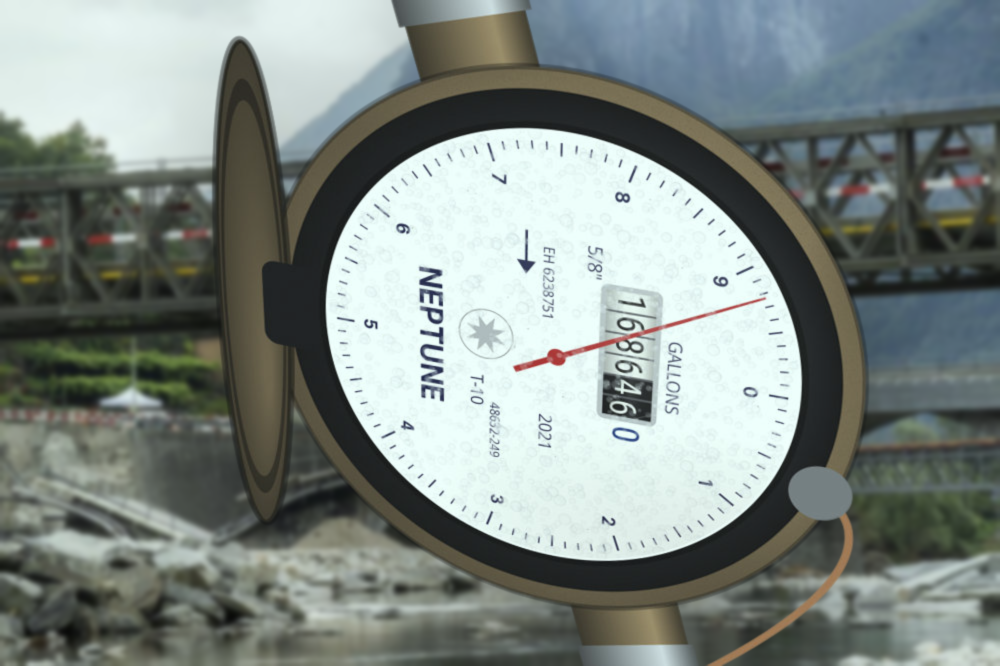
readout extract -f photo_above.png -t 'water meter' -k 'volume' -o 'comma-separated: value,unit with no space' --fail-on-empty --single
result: 1686459.2,gal
